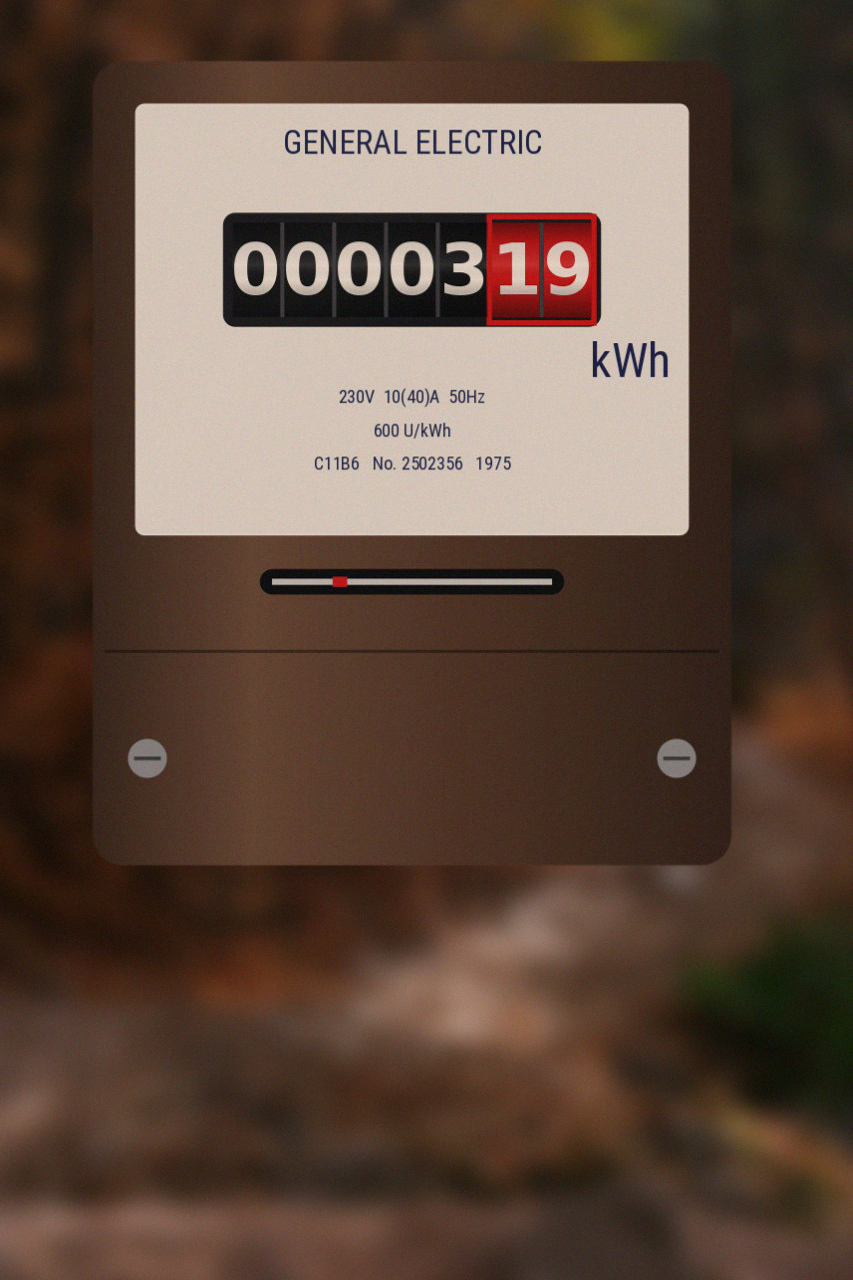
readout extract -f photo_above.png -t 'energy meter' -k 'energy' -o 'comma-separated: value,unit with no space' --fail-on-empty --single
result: 3.19,kWh
